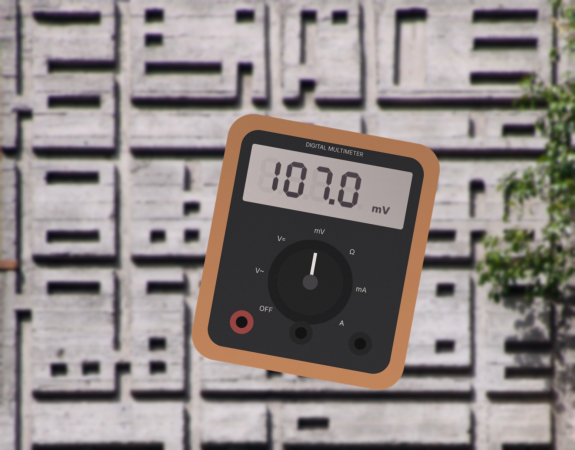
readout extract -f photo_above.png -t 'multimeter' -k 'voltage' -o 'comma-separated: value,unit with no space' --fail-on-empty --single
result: 107.0,mV
